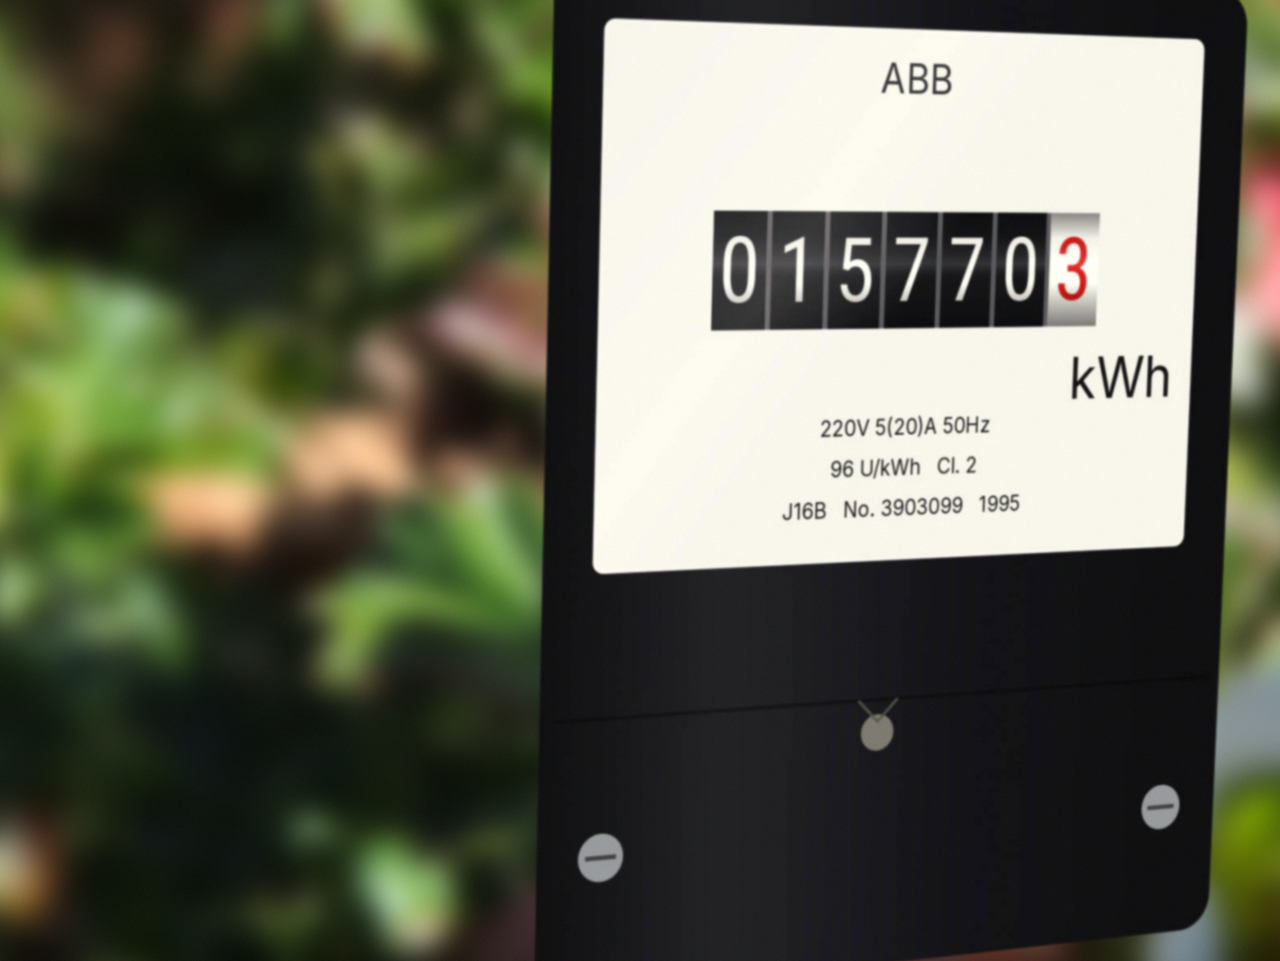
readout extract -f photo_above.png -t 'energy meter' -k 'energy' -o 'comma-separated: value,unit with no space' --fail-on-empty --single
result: 15770.3,kWh
